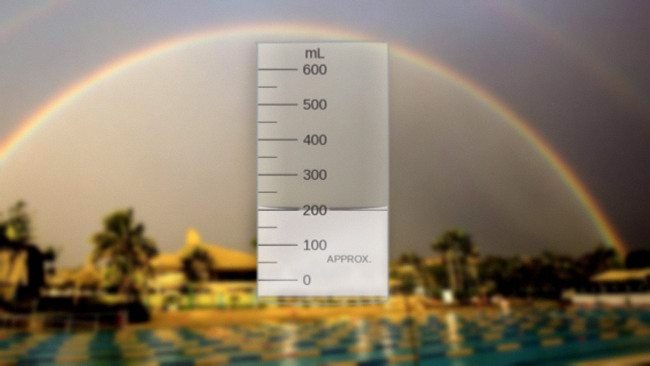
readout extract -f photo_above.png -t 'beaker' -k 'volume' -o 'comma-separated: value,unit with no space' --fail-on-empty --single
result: 200,mL
